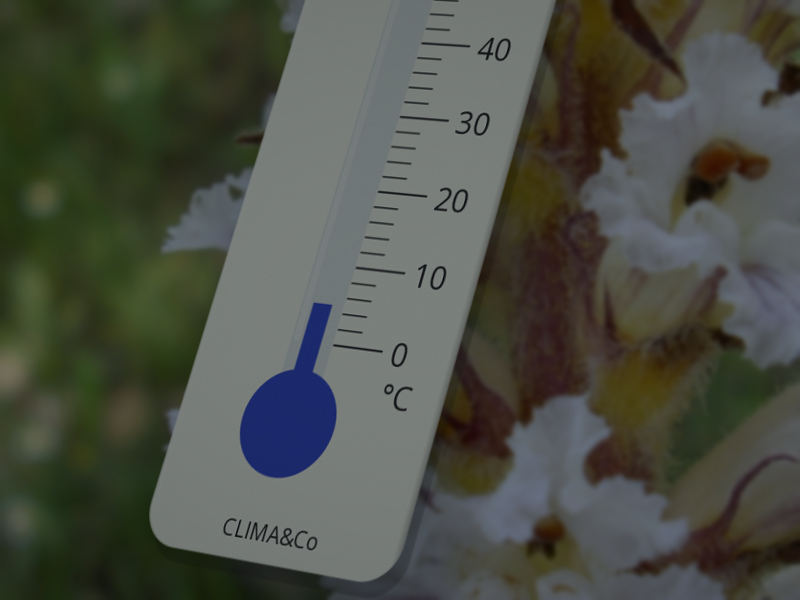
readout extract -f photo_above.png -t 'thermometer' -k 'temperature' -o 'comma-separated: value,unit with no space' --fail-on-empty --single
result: 5,°C
